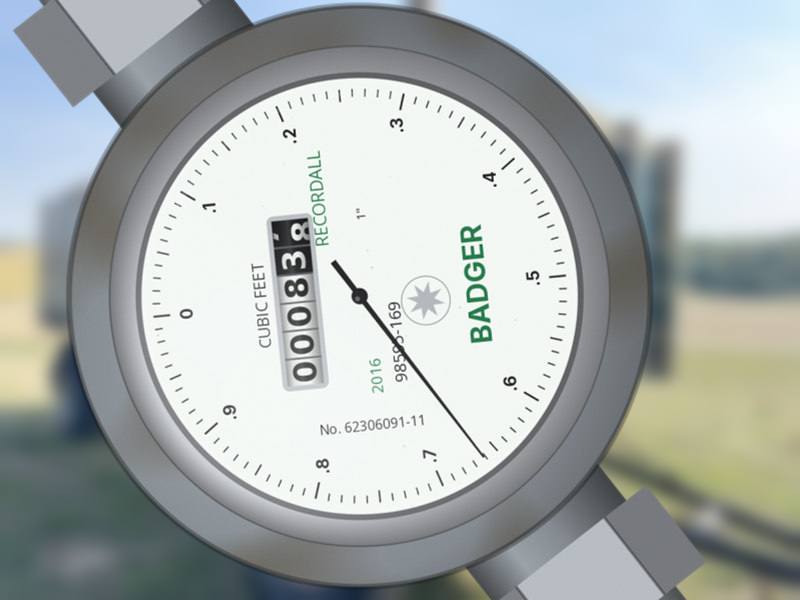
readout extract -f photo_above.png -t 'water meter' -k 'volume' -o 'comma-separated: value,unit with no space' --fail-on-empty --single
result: 837.66,ft³
